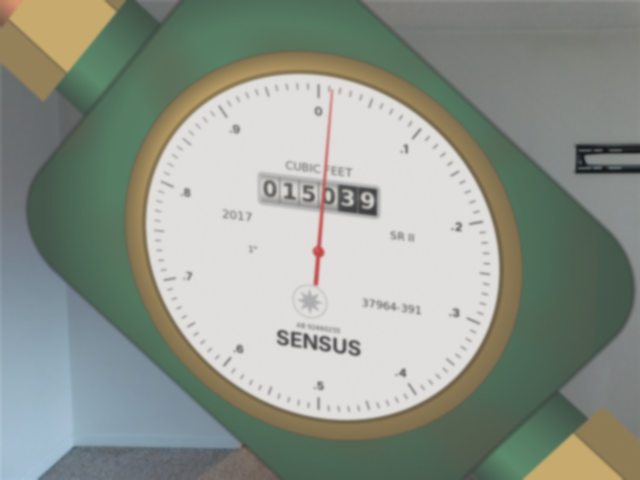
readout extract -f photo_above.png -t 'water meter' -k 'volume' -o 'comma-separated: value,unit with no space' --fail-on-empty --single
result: 15039.01,ft³
